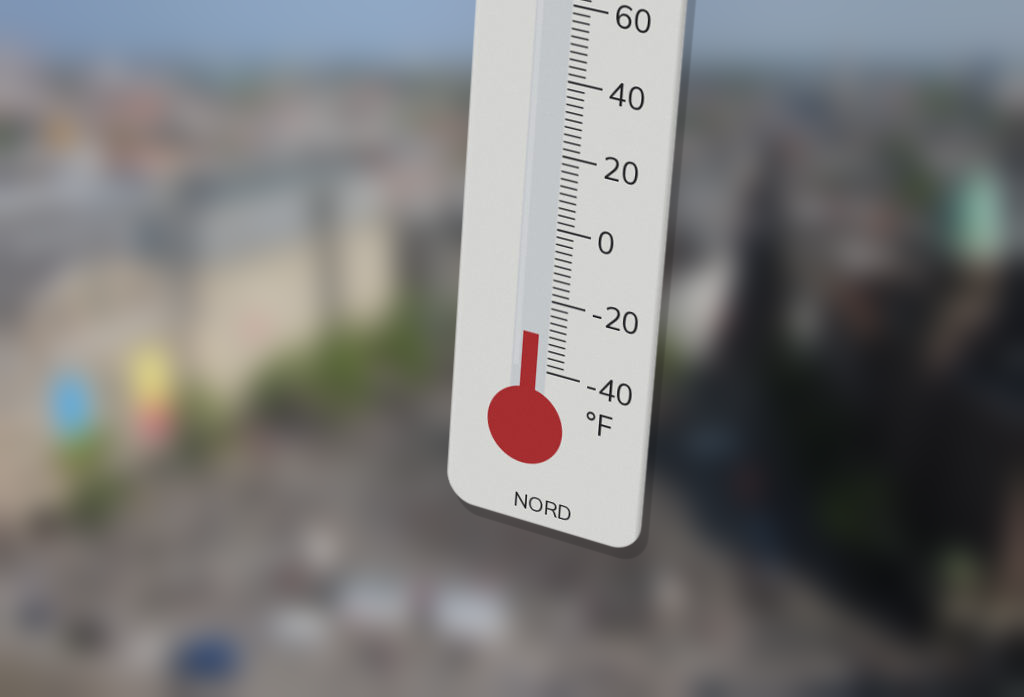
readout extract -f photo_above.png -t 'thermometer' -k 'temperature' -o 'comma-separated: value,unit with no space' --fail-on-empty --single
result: -30,°F
